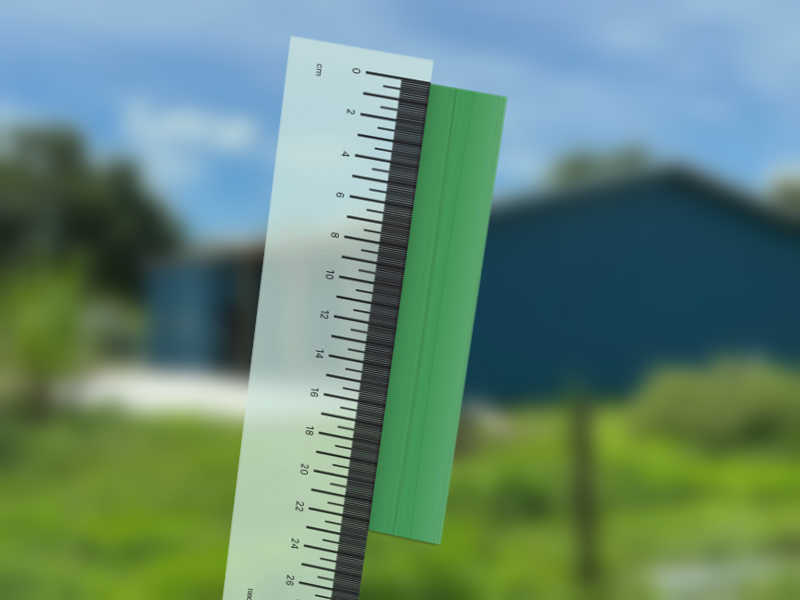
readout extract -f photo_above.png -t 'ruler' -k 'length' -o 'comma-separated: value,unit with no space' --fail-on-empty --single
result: 22.5,cm
